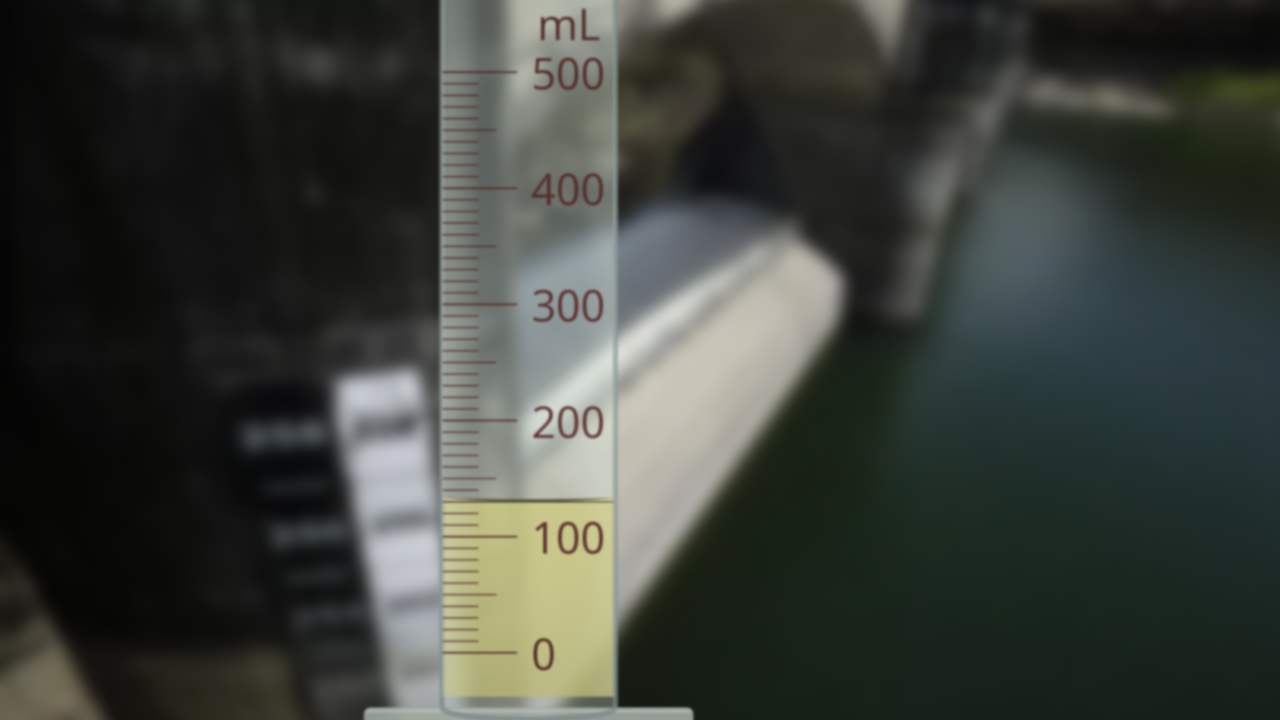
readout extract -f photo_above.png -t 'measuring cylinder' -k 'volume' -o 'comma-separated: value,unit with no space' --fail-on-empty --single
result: 130,mL
